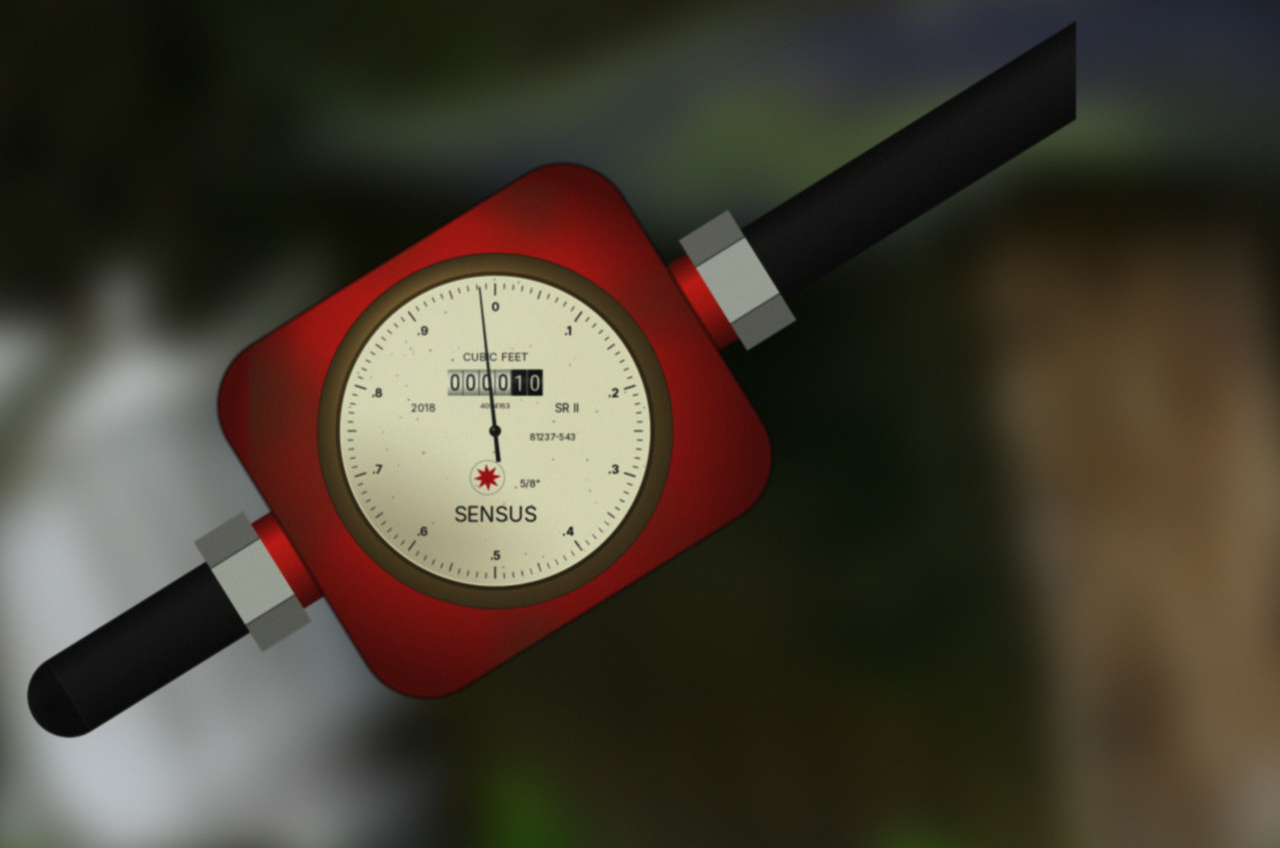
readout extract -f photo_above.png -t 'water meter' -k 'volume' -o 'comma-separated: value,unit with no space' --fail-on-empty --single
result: 9.98,ft³
